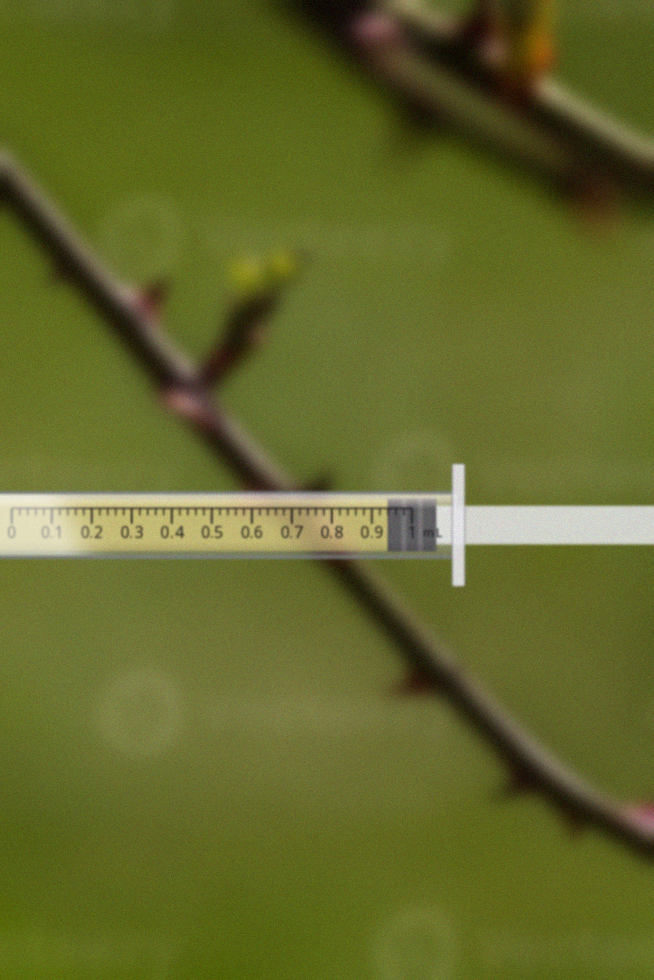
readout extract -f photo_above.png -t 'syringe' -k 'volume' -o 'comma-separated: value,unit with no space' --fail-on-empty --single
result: 0.94,mL
